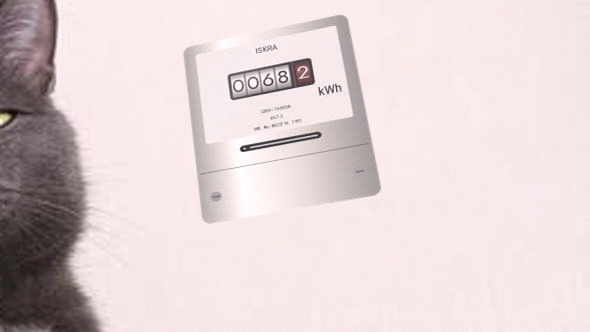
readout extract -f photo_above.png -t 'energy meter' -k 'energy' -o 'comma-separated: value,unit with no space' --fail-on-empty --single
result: 68.2,kWh
